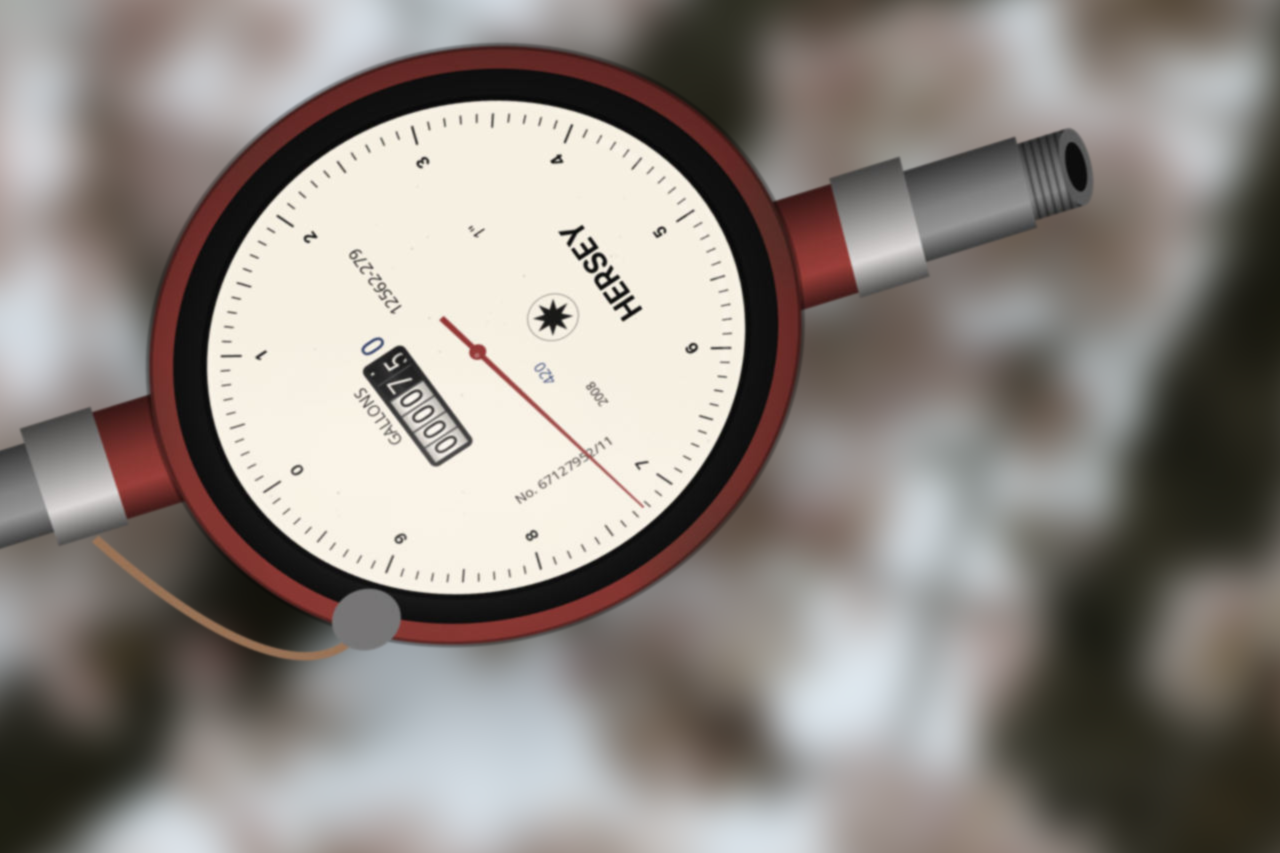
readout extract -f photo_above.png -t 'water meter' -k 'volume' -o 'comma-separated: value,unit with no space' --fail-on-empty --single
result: 747.2,gal
